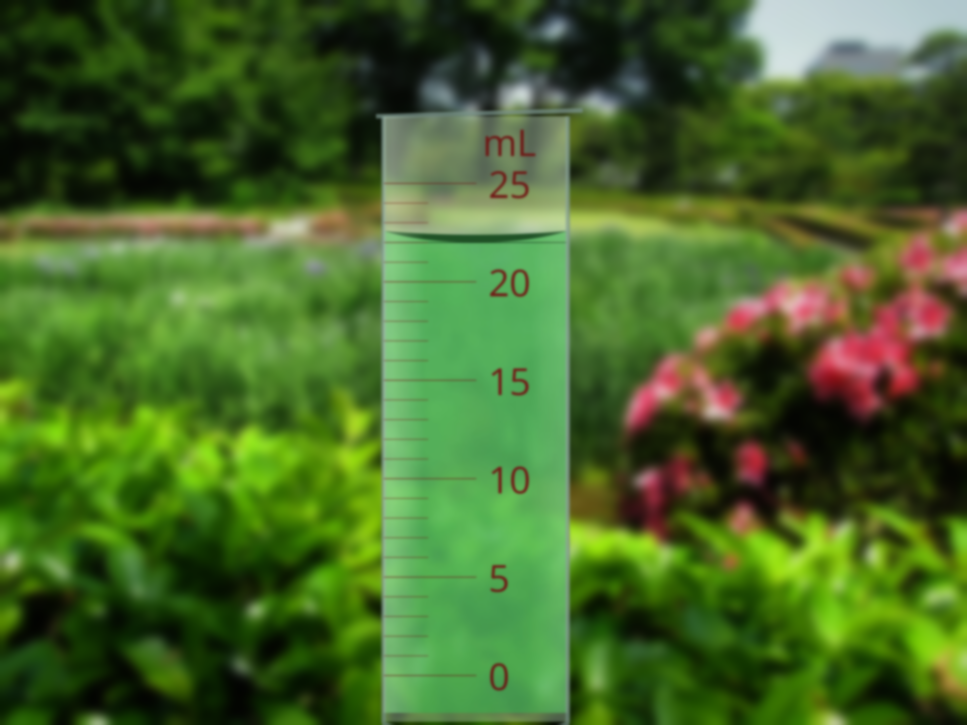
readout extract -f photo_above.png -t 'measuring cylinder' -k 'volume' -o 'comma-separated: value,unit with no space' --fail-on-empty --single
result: 22,mL
